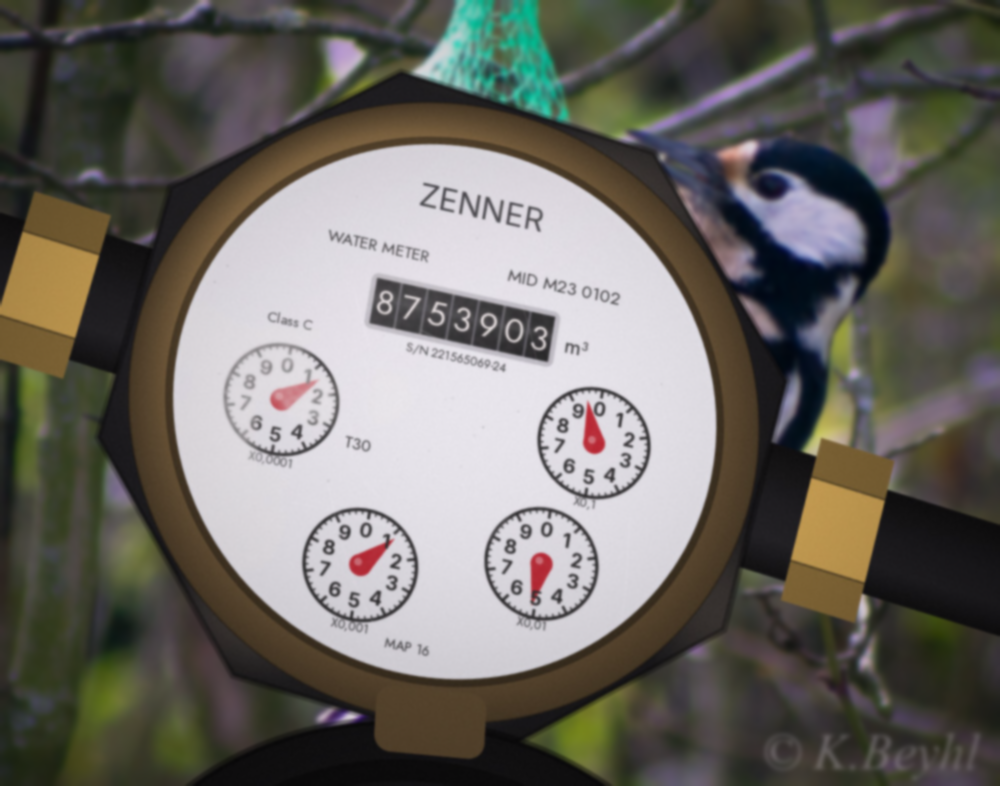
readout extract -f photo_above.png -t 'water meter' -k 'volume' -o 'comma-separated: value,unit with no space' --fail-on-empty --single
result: 8753902.9511,m³
